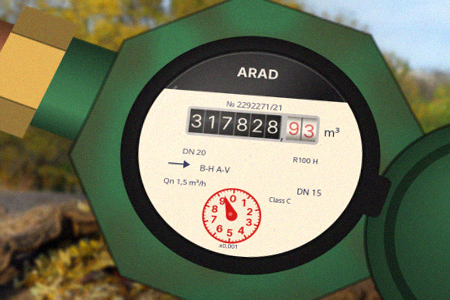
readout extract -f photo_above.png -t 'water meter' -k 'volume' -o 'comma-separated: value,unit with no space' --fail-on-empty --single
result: 317828.929,m³
